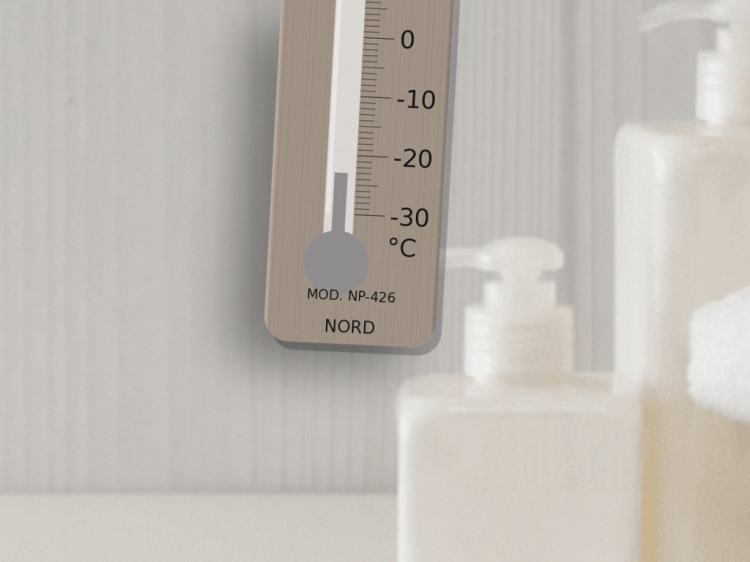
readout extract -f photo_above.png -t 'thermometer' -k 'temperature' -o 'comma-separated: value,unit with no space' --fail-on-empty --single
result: -23,°C
